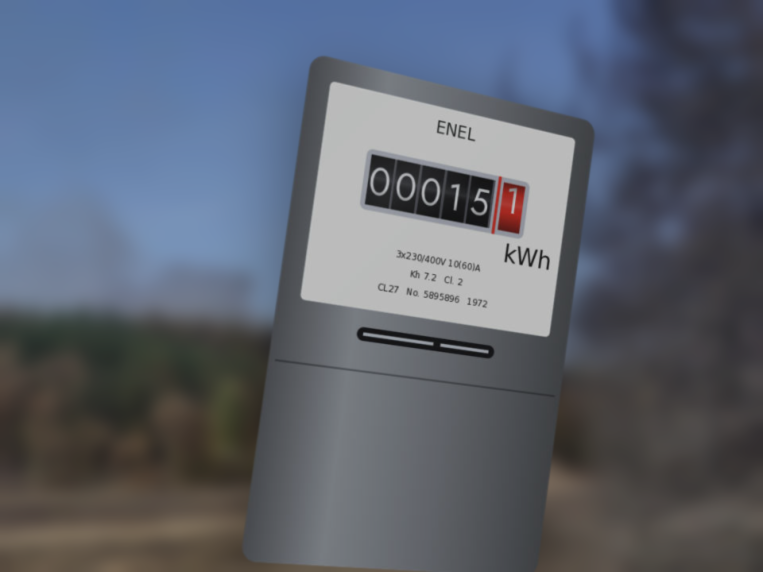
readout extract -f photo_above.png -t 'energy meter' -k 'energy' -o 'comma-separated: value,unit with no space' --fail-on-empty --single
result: 15.1,kWh
